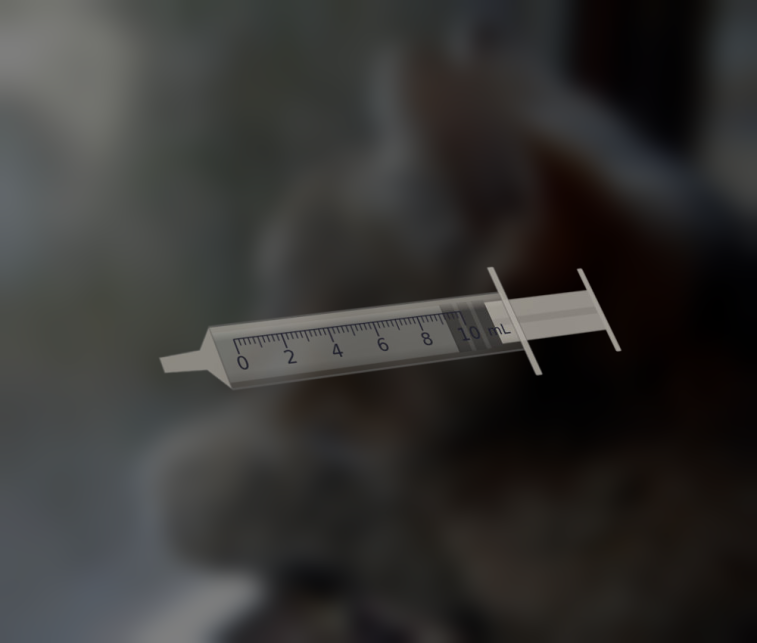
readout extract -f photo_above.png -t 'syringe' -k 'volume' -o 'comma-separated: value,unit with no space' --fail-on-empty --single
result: 9.2,mL
